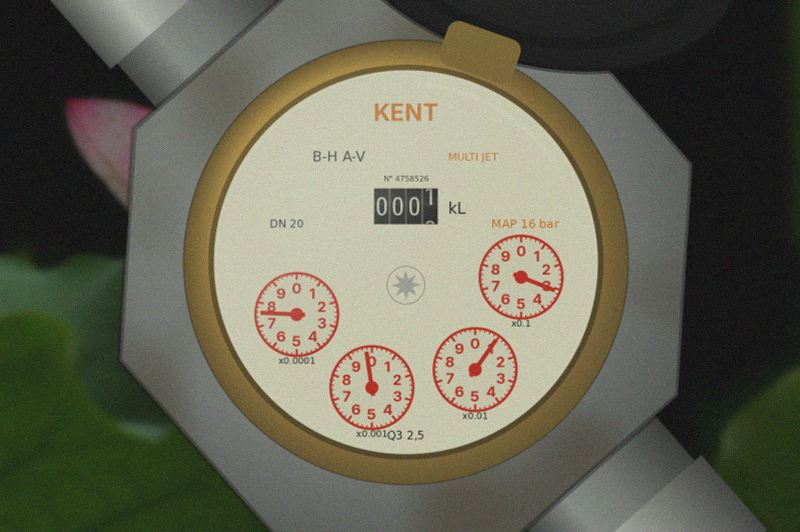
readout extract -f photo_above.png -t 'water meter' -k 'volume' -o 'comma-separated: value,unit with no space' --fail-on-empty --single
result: 1.3097,kL
